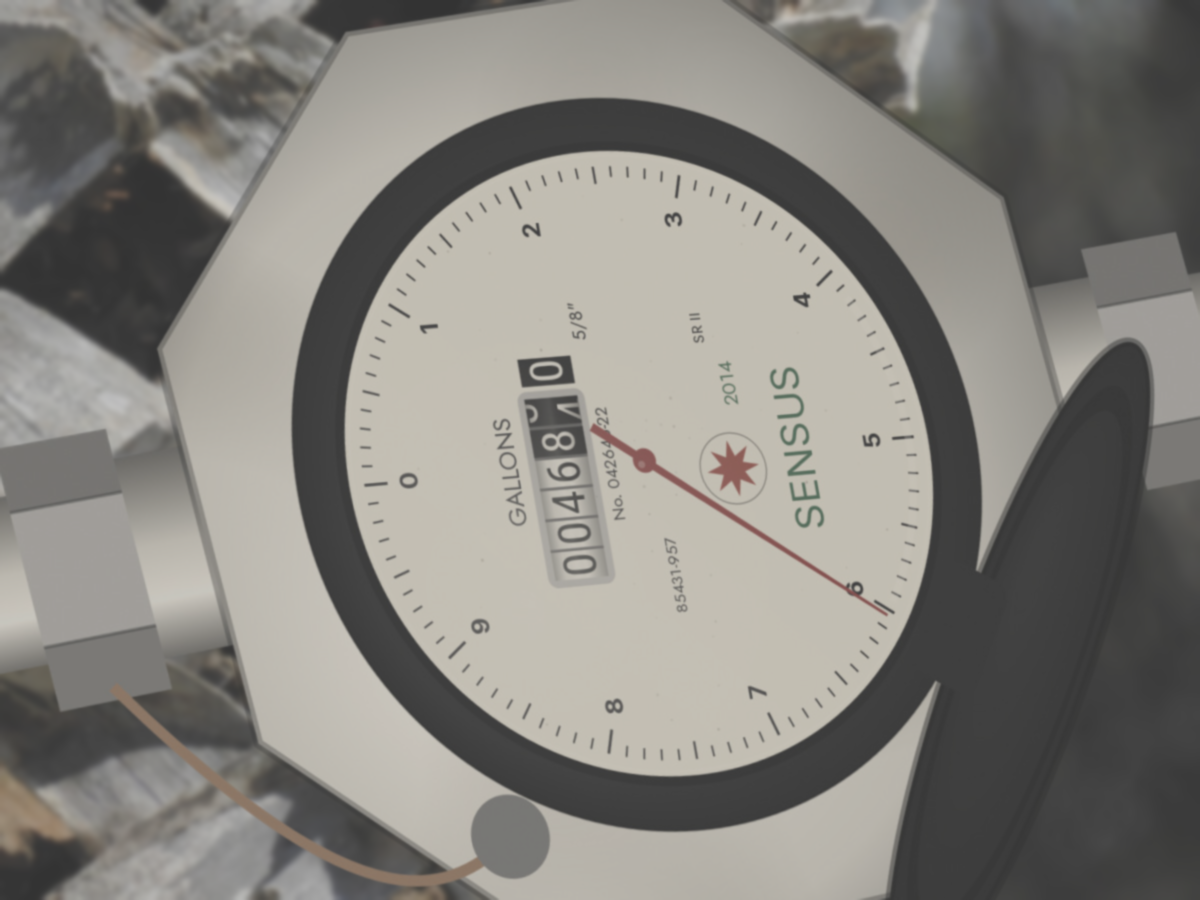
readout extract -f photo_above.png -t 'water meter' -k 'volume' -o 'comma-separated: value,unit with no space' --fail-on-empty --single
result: 46836.0,gal
